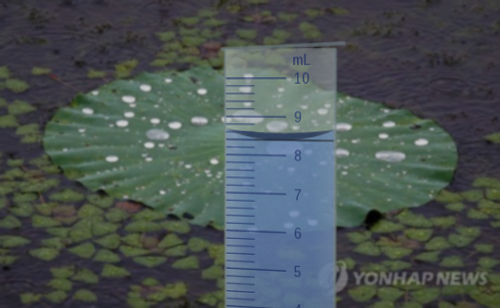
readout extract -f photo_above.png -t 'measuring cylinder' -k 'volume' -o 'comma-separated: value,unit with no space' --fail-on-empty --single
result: 8.4,mL
